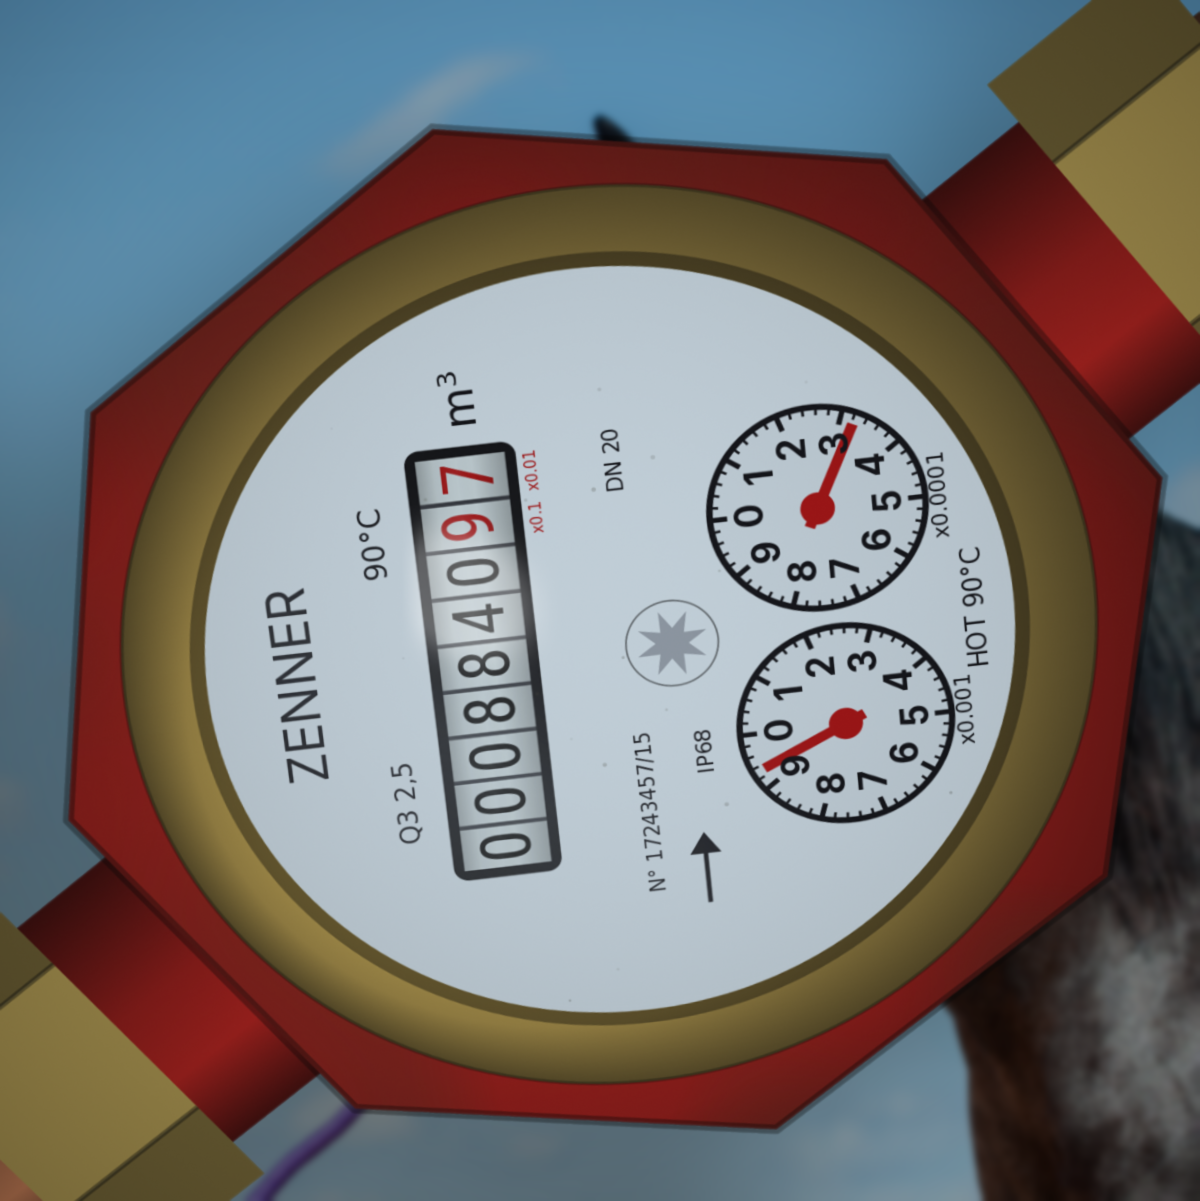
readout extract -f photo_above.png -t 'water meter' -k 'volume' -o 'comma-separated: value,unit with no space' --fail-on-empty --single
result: 8840.9693,m³
